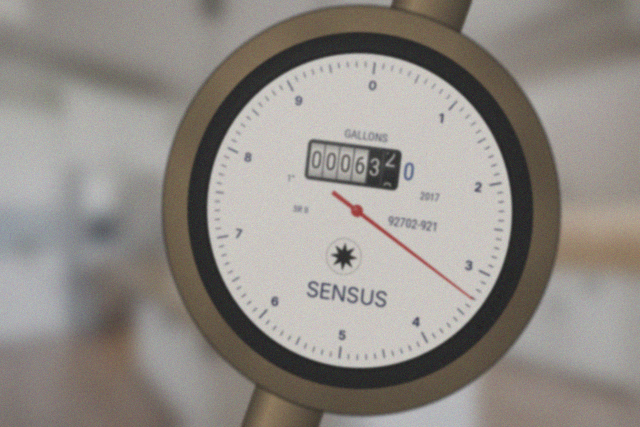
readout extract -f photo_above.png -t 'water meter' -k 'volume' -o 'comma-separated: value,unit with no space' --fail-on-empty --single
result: 6323.3,gal
